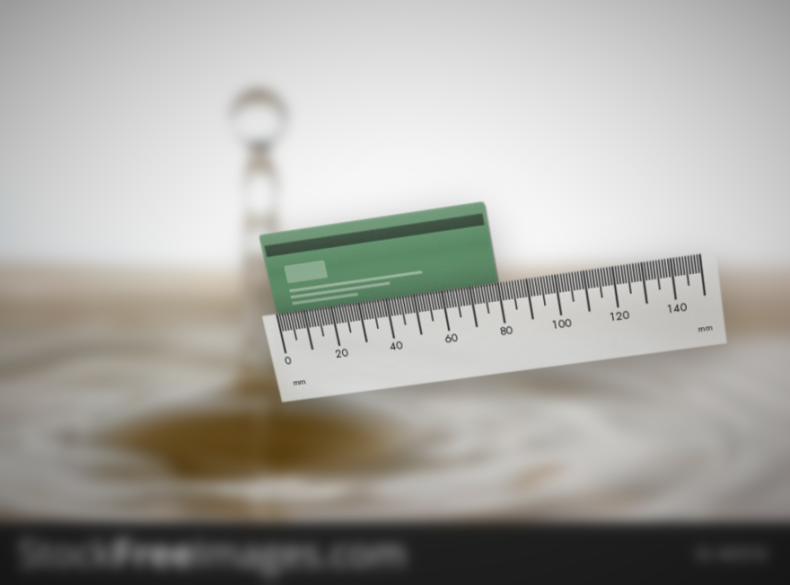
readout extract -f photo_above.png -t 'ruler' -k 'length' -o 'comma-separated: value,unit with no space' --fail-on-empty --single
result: 80,mm
